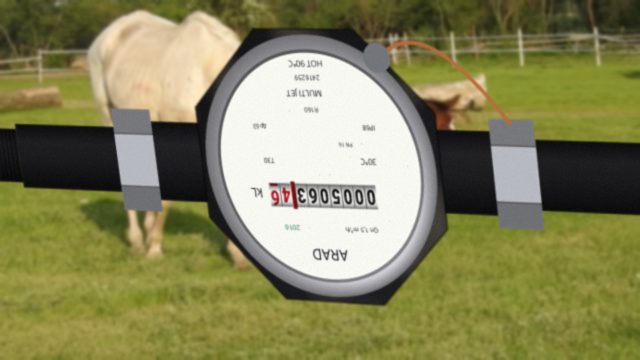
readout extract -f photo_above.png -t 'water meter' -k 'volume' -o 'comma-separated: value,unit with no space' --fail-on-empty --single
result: 5063.46,kL
